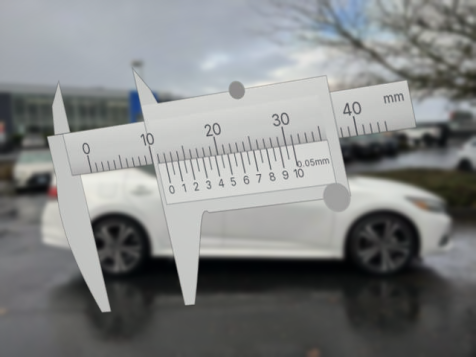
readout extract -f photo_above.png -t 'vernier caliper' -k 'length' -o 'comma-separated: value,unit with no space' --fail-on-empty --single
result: 12.0,mm
